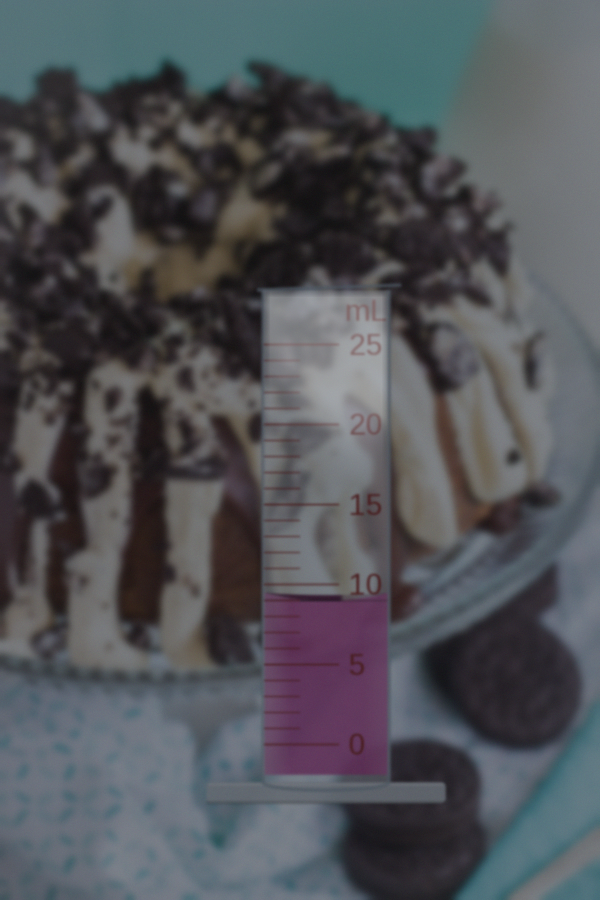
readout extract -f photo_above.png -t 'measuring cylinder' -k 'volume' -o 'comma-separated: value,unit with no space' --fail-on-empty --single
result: 9,mL
